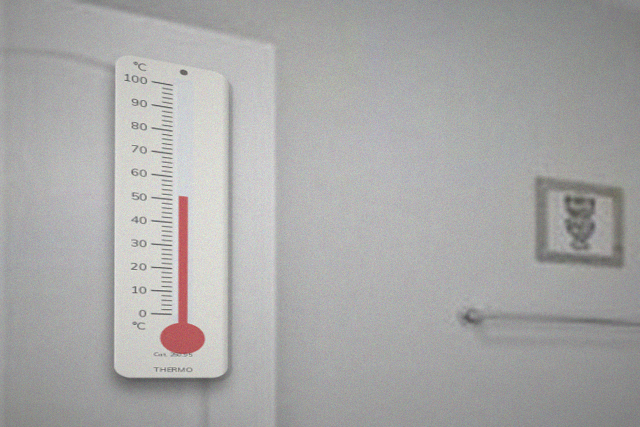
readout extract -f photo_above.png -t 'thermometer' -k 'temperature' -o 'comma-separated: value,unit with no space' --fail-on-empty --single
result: 52,°C
